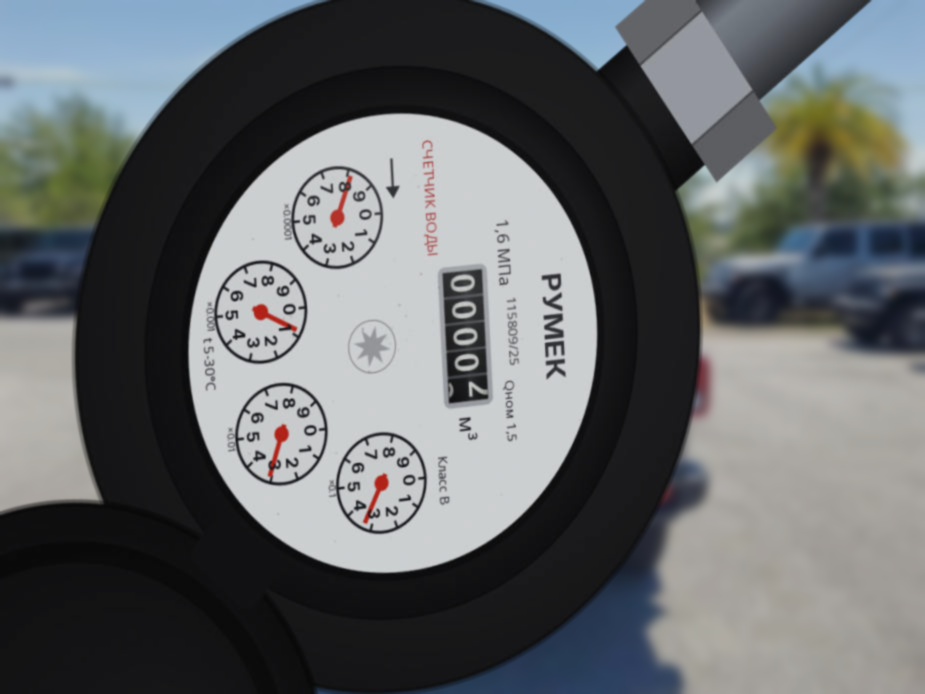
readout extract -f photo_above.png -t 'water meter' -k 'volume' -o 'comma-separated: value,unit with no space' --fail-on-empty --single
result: 2.3308,m³
